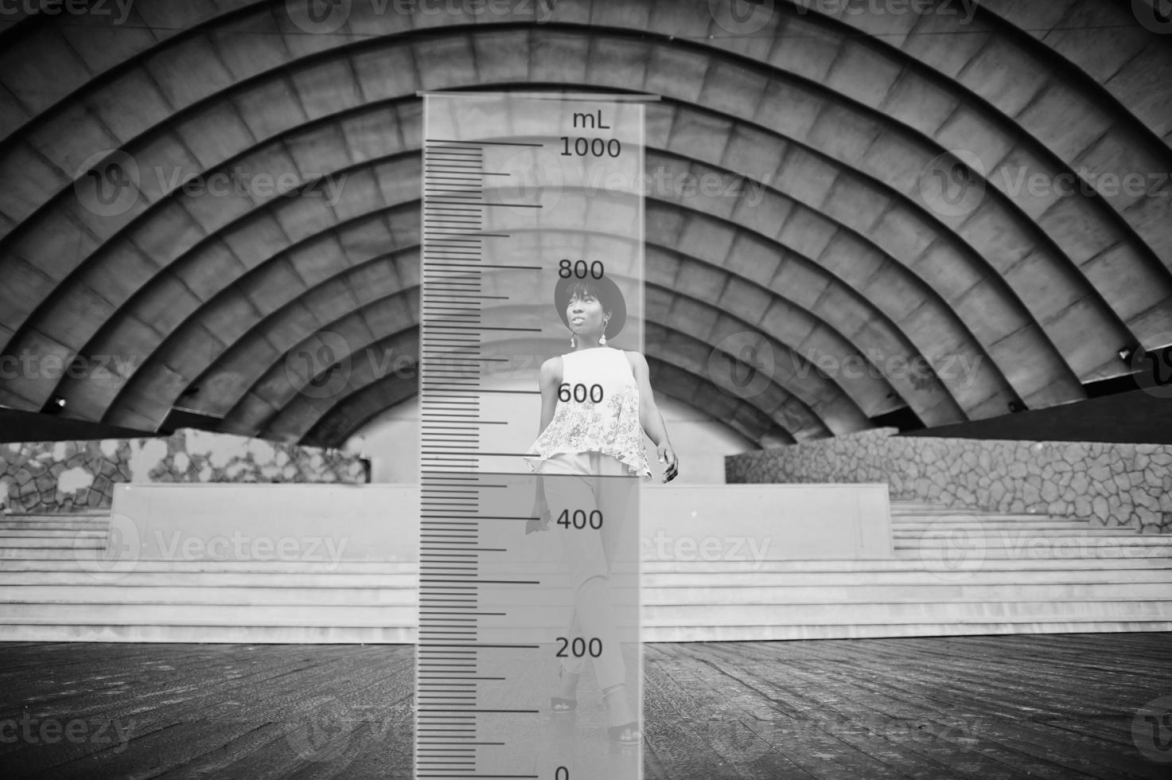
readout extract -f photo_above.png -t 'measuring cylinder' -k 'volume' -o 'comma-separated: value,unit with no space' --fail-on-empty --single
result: 470,mL
